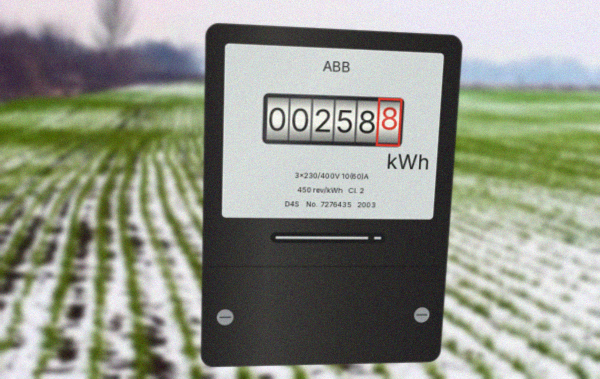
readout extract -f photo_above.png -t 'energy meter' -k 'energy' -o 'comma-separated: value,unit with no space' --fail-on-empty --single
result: 258.8,kWh
